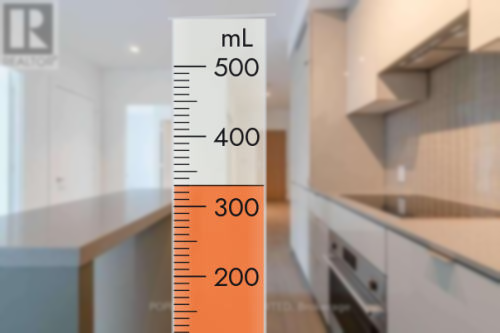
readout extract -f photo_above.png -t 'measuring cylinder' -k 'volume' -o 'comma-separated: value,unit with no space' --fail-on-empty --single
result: 330,mL
